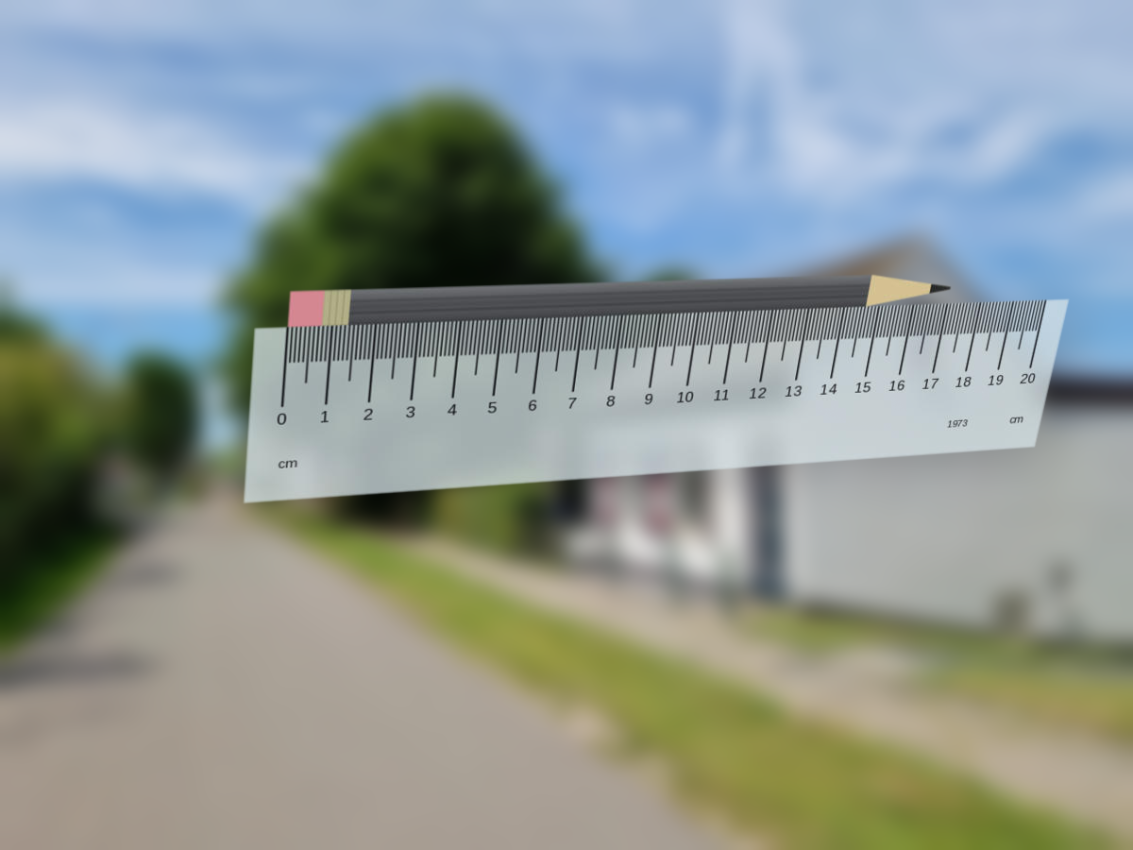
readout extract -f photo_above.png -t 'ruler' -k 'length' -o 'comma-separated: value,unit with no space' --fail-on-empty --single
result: 17,cm
